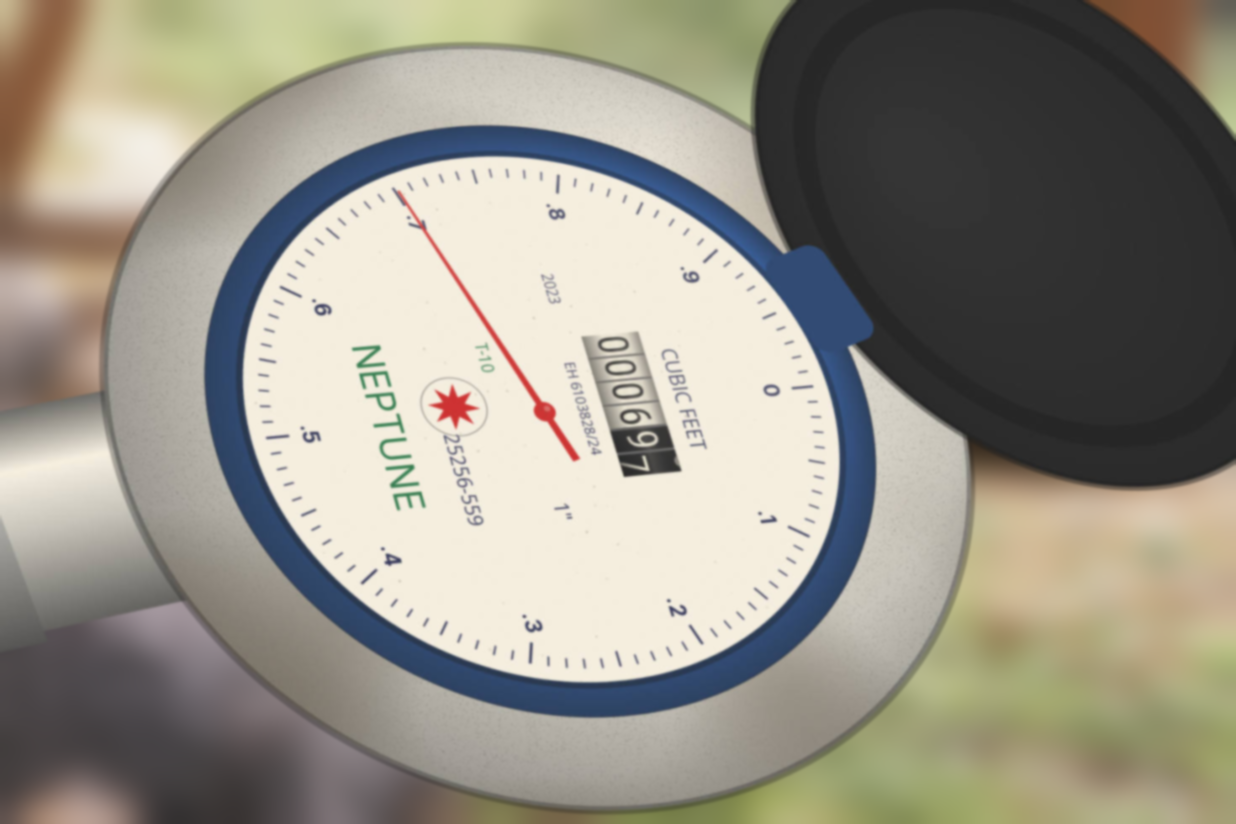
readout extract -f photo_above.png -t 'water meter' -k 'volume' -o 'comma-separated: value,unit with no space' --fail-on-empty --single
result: 696.70,ft³
